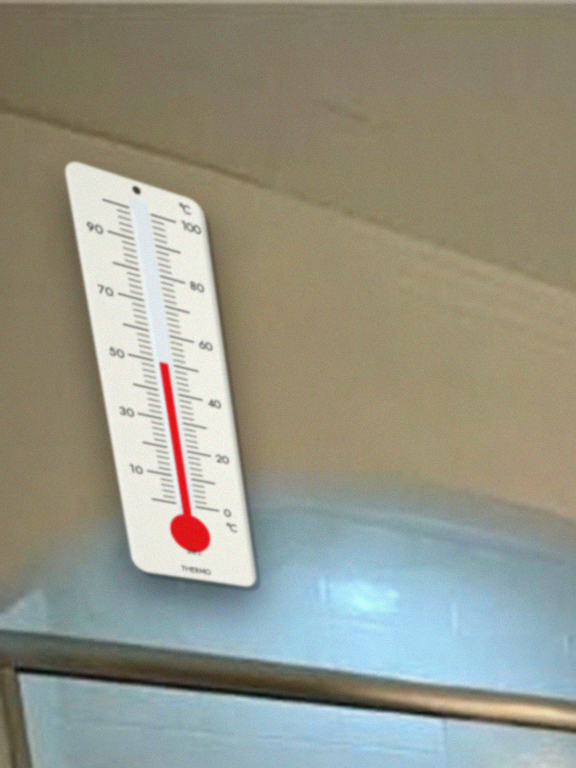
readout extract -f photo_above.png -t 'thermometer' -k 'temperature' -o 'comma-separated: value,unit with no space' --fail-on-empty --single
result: 50,°C
